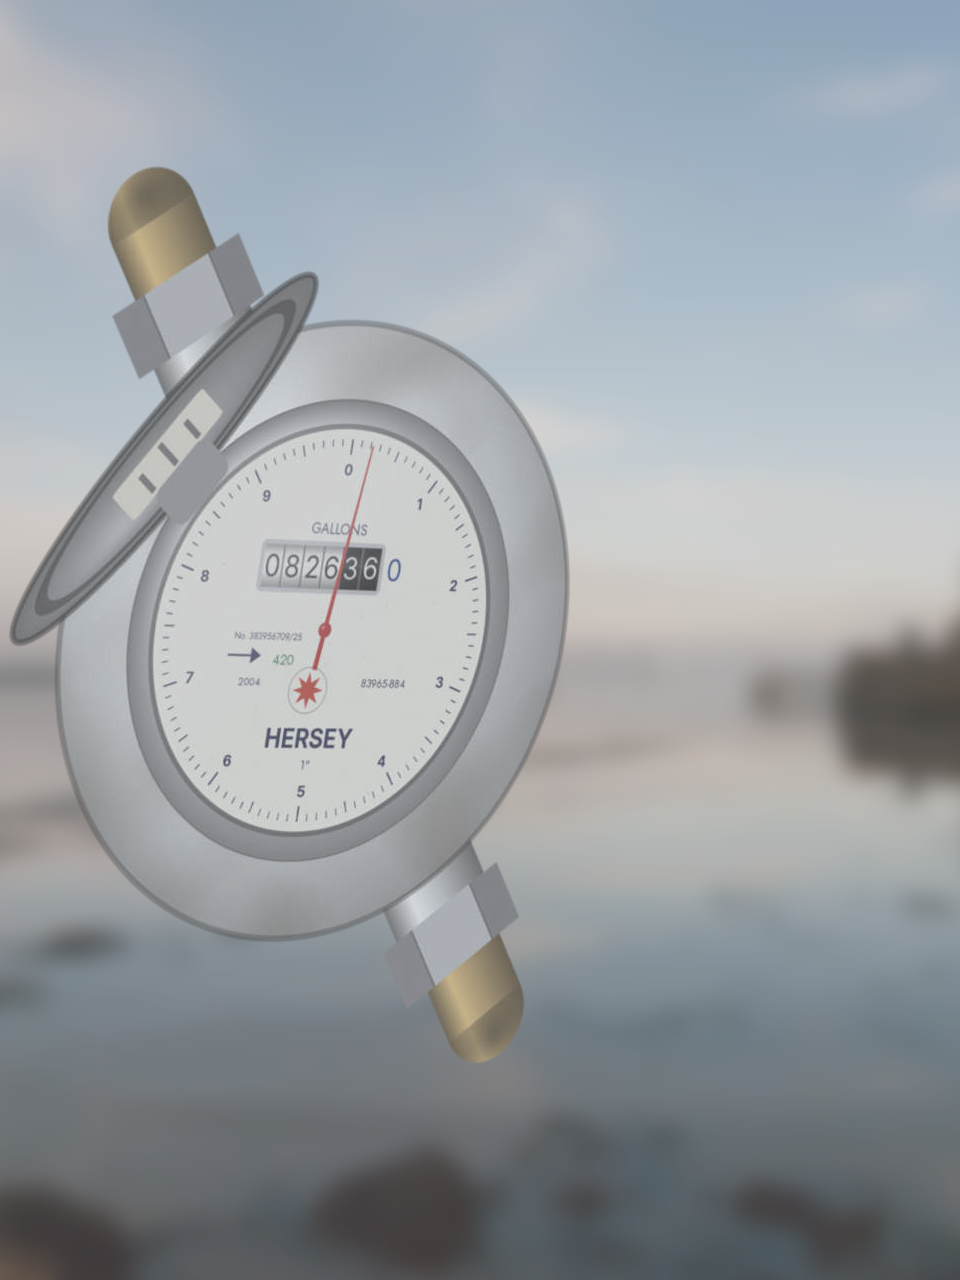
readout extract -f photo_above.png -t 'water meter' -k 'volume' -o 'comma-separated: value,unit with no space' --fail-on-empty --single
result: 826360.2,gal
